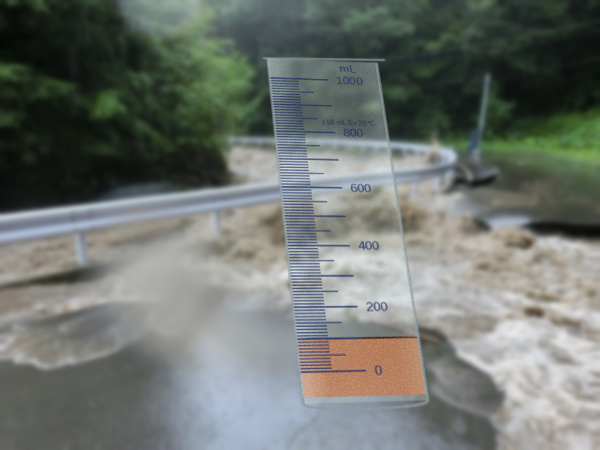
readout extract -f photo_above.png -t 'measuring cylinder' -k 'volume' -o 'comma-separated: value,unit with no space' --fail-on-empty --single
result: 100,mL
